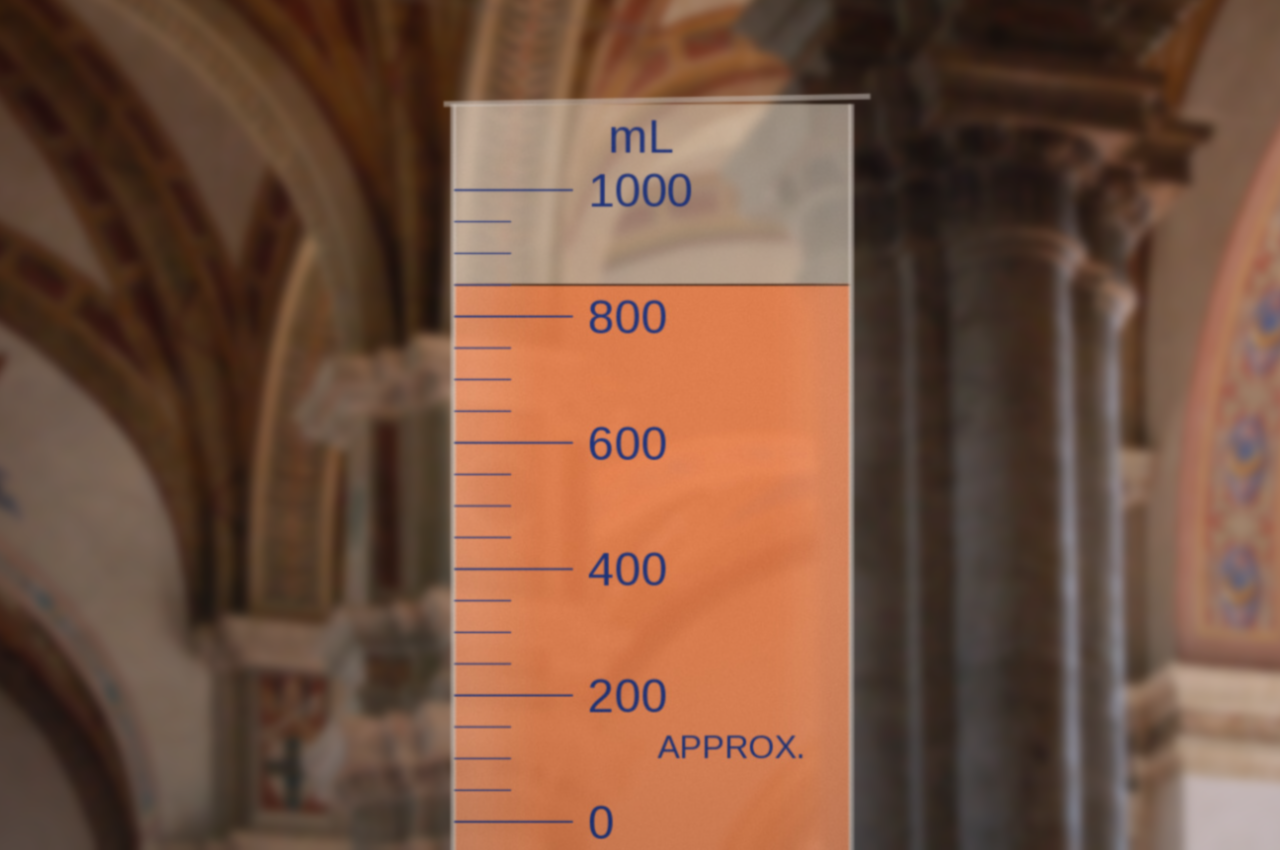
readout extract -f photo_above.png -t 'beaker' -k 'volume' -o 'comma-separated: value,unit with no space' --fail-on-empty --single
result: 850,mL
